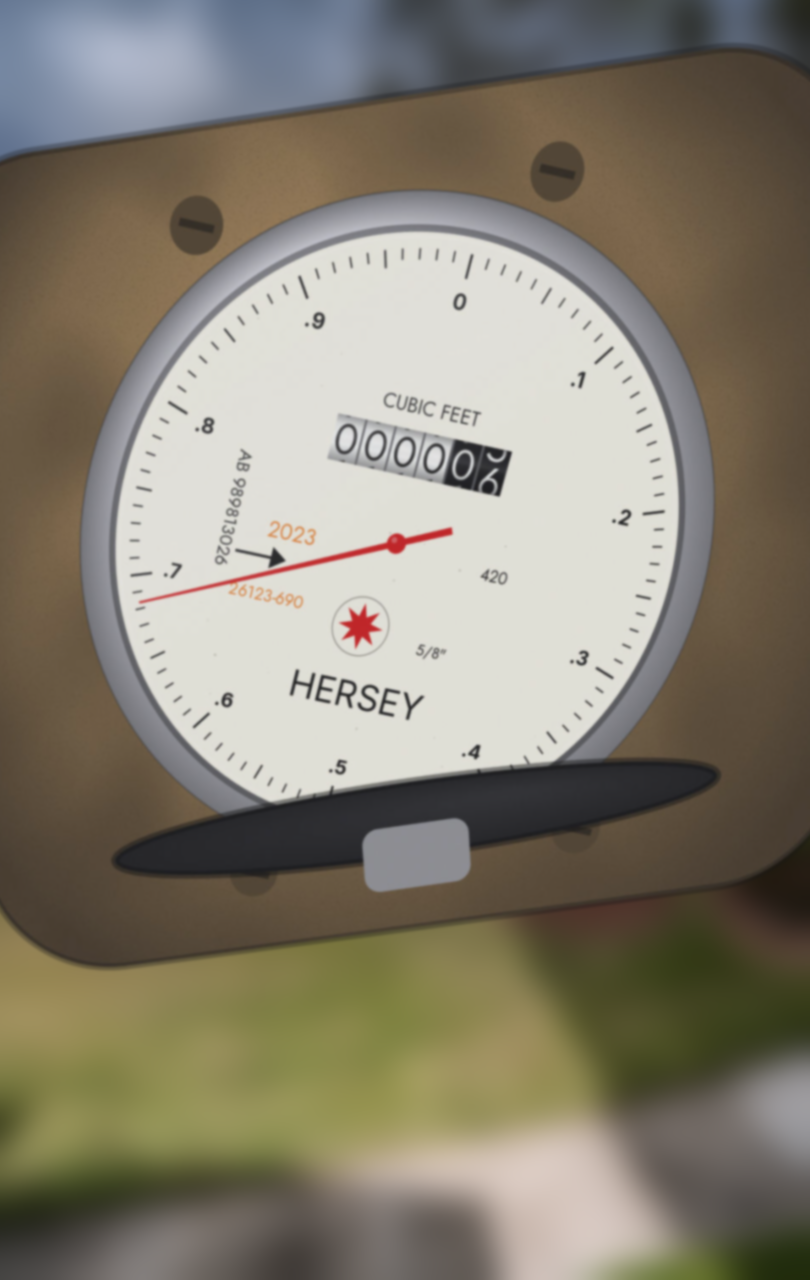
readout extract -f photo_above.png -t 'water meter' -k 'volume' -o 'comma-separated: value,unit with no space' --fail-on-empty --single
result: 5.68,ft³
